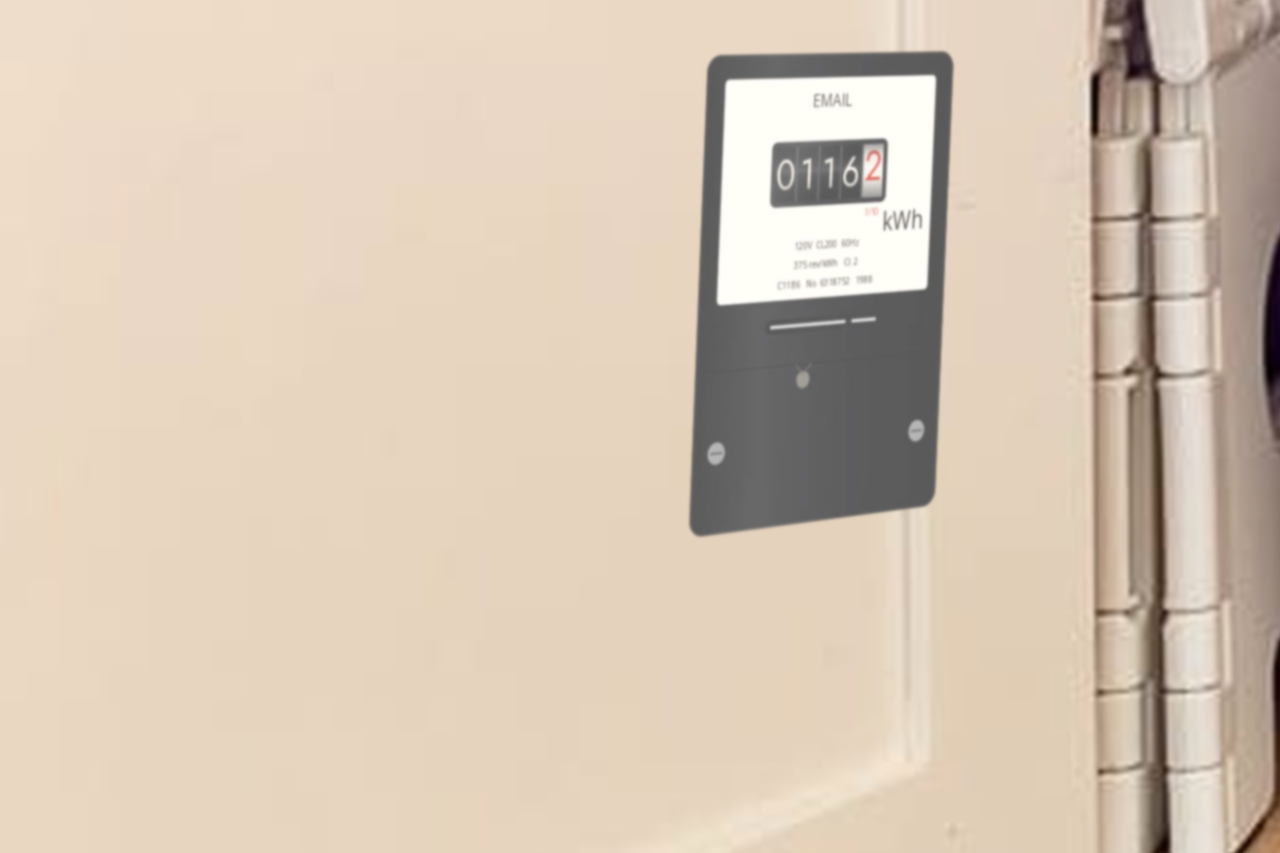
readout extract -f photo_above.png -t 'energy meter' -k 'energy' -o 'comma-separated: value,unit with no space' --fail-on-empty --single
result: 116.2,kWh
